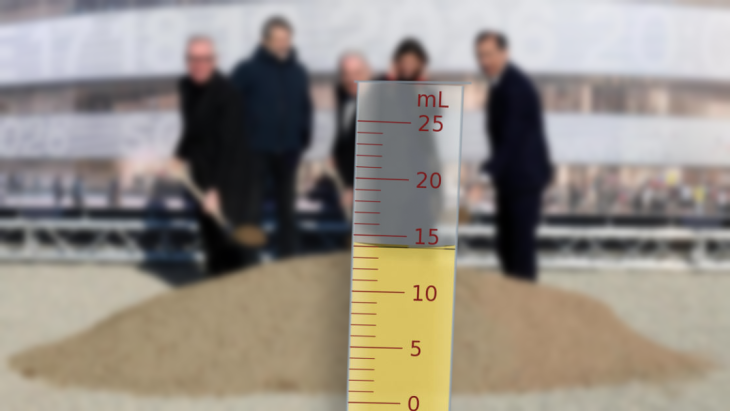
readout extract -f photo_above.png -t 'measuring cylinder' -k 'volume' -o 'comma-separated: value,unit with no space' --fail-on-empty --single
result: 14,mL
